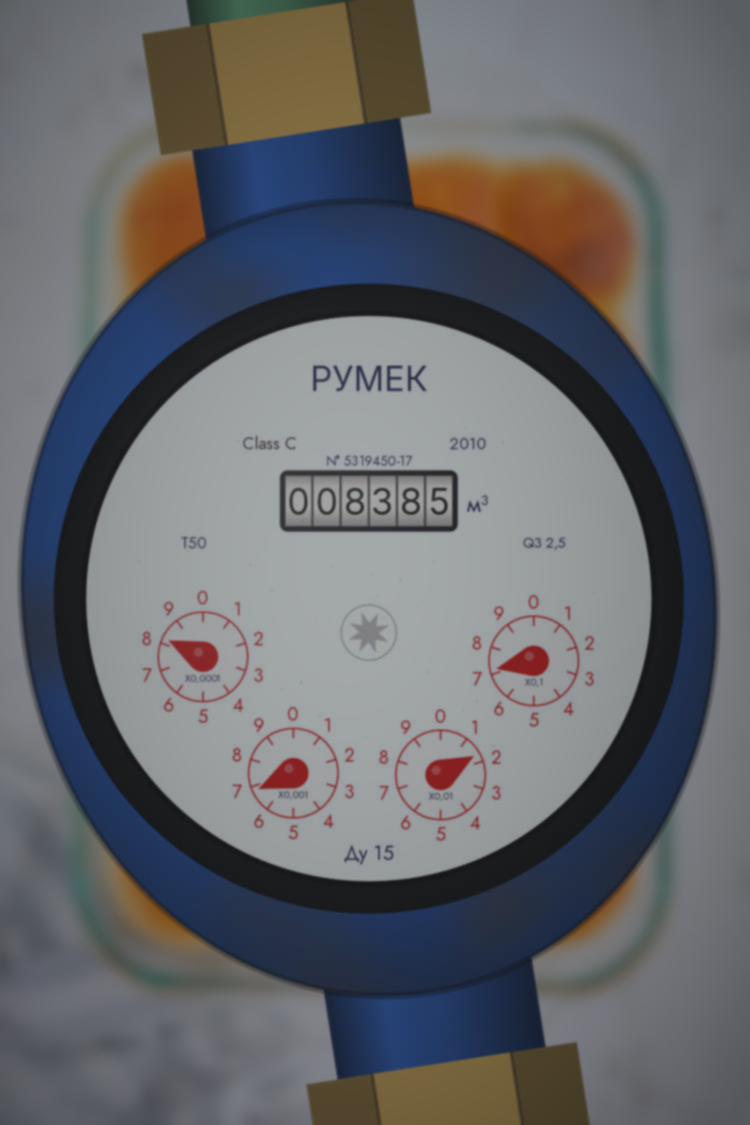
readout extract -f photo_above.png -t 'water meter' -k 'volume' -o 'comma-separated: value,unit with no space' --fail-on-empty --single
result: 8385.7168,m³
